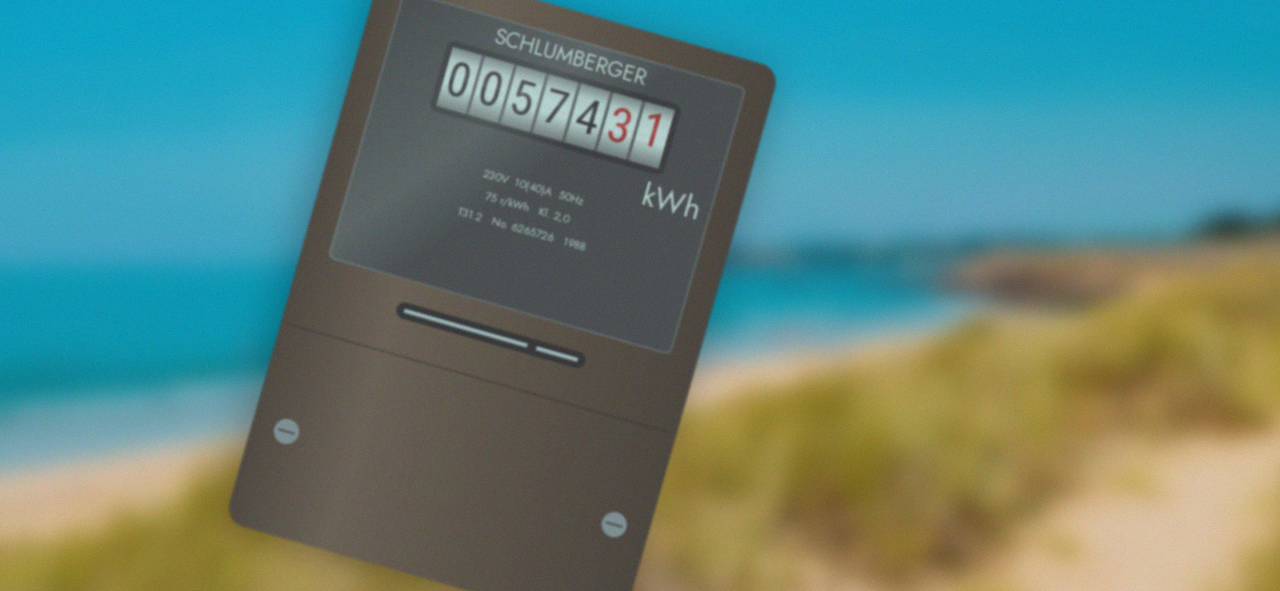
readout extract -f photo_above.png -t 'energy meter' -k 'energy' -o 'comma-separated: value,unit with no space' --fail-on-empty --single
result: 574.31,kWh
